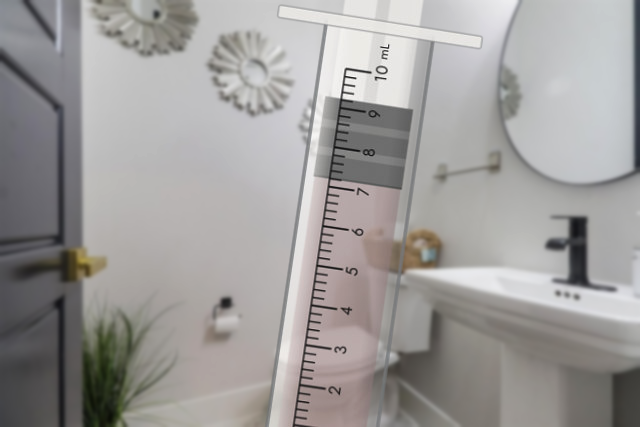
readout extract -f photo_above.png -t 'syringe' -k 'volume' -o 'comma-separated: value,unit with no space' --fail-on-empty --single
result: 7.2,mL
